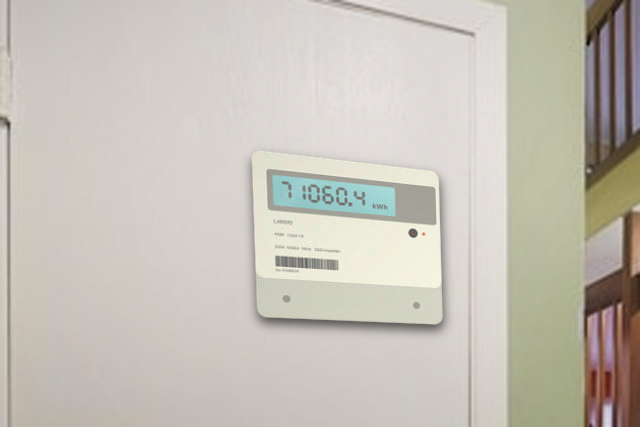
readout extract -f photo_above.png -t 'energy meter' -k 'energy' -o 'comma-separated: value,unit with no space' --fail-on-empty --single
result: 71060.4,kWh
